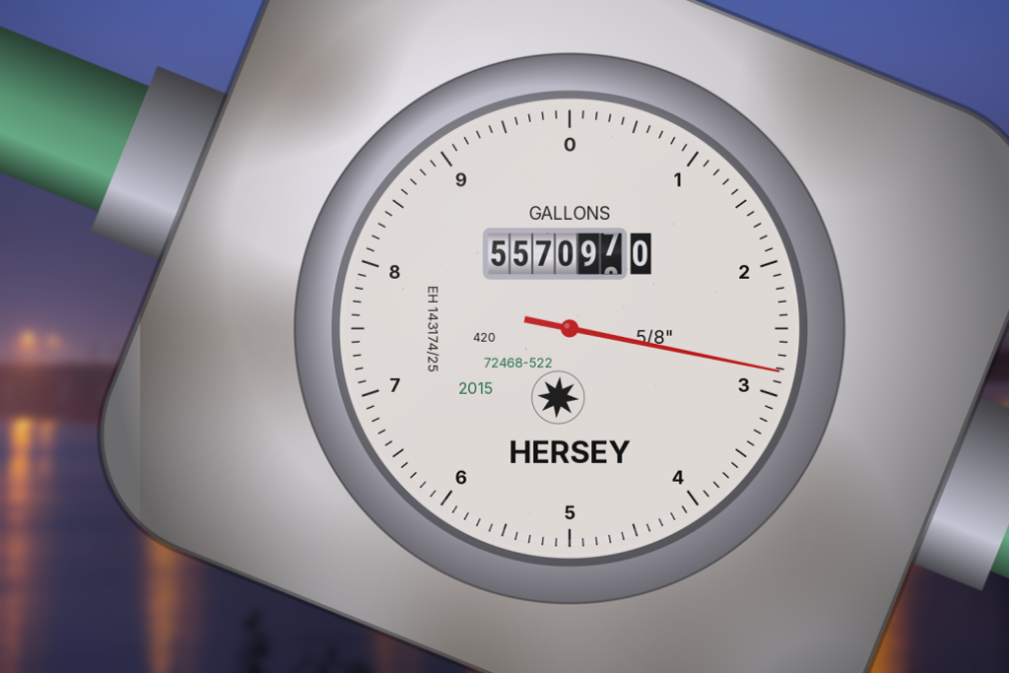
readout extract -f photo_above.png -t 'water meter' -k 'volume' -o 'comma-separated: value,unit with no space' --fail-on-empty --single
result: 5570972.8,gal
